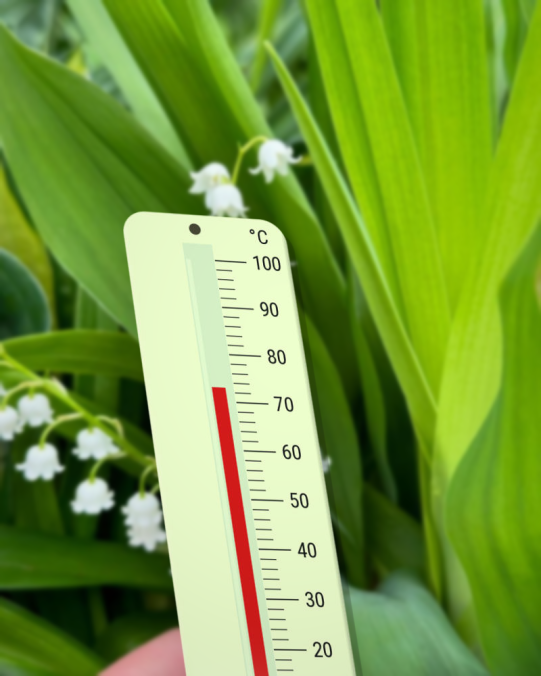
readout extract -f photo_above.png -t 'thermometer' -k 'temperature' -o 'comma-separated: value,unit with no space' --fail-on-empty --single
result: 73,°C
